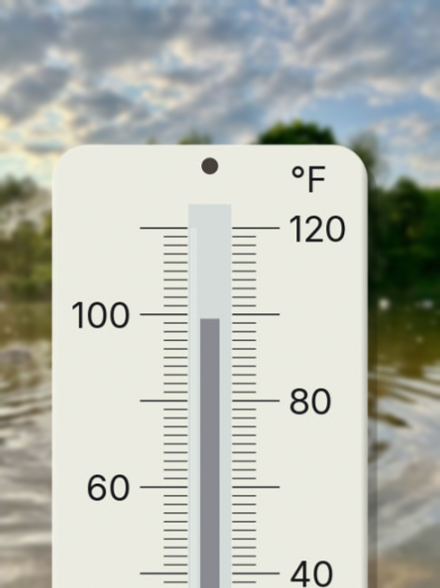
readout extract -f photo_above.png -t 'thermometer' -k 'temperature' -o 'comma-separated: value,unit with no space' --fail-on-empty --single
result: 99,°F
